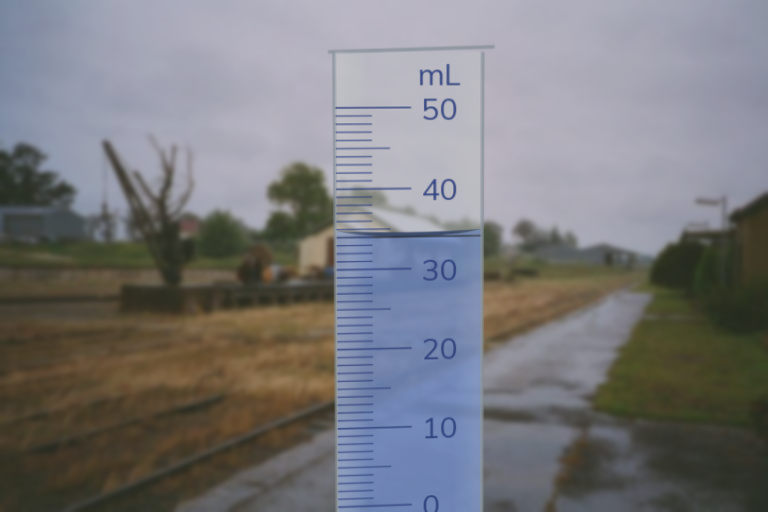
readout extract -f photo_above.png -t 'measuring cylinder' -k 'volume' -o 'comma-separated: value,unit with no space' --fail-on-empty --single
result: 34,mL
